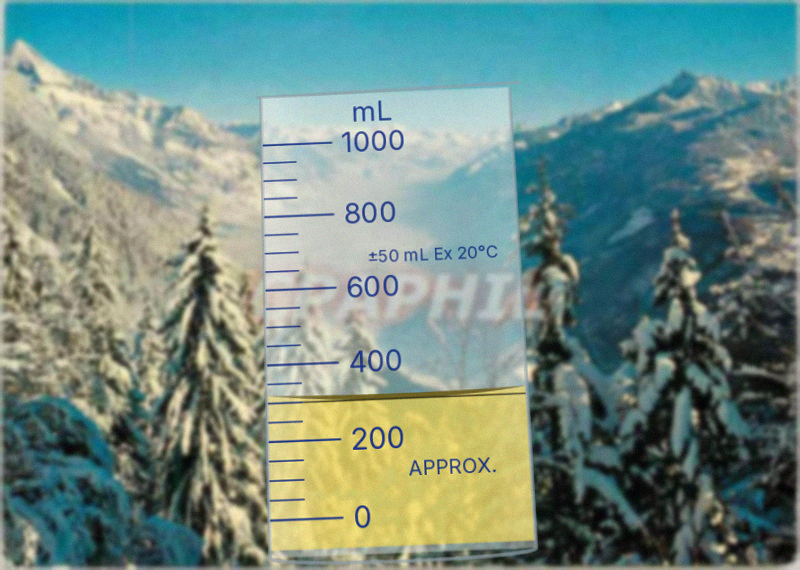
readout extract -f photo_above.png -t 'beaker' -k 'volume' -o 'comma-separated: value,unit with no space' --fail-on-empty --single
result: 300,mL
